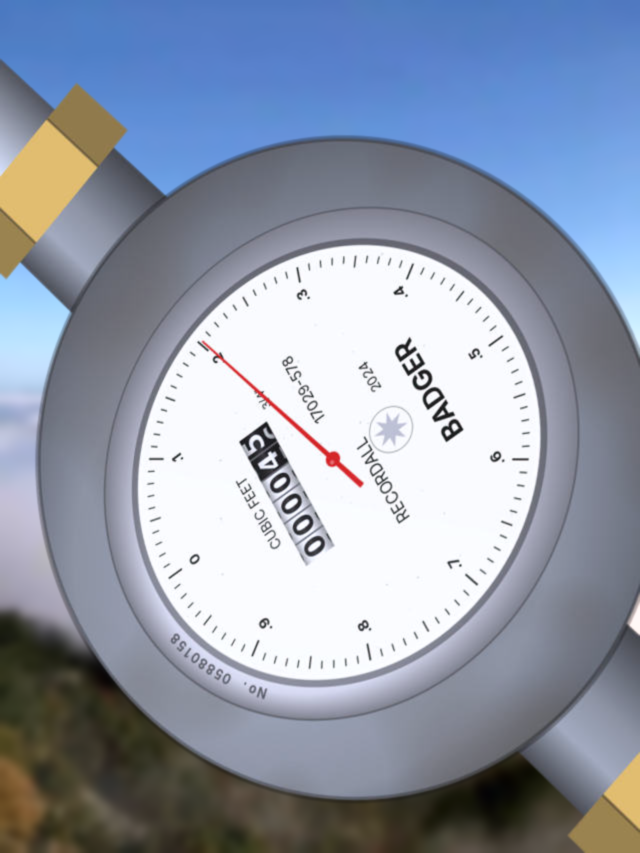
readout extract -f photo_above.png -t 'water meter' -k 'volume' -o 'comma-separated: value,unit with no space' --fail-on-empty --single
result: 45.20,ft³
